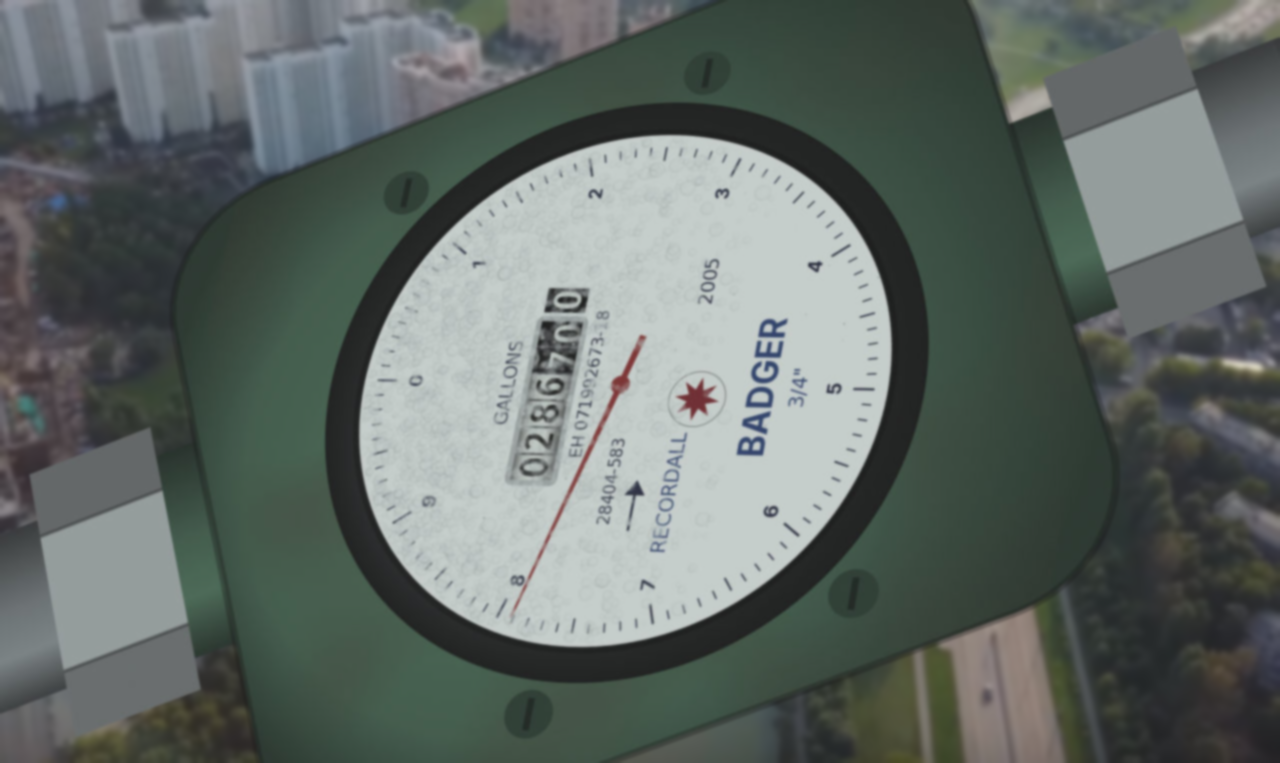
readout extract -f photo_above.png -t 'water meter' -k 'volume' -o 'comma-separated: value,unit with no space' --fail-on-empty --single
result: 286697.9,gal
